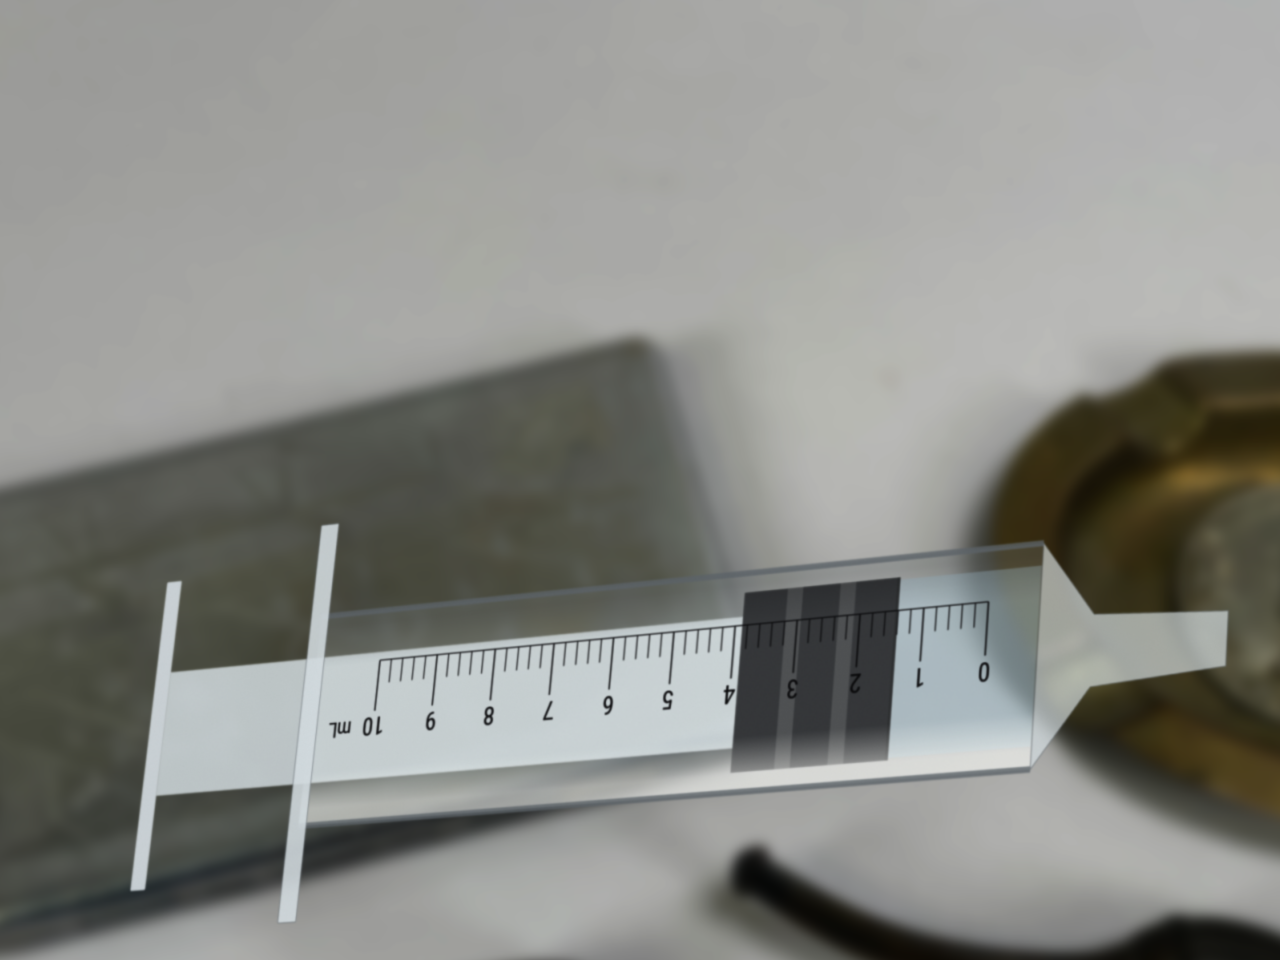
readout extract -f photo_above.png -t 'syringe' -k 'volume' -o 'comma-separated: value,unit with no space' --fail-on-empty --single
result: 1.4,mL
